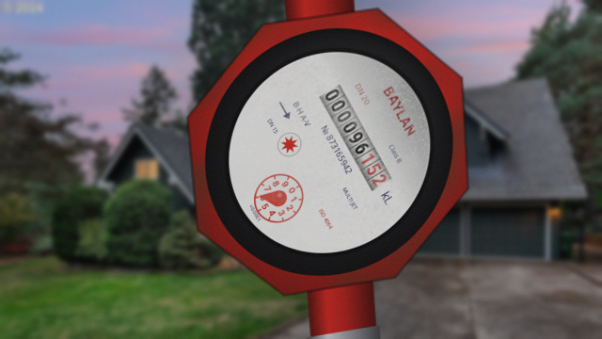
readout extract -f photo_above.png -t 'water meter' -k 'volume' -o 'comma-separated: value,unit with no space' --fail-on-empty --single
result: 96.1526,kL
